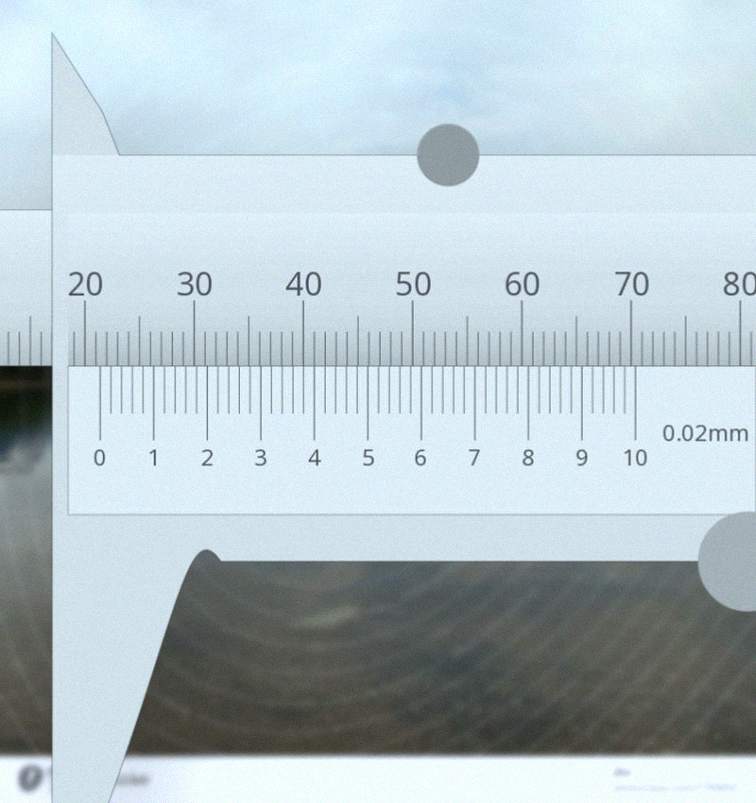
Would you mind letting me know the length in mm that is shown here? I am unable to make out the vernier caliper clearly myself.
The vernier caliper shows 21.4 mm
